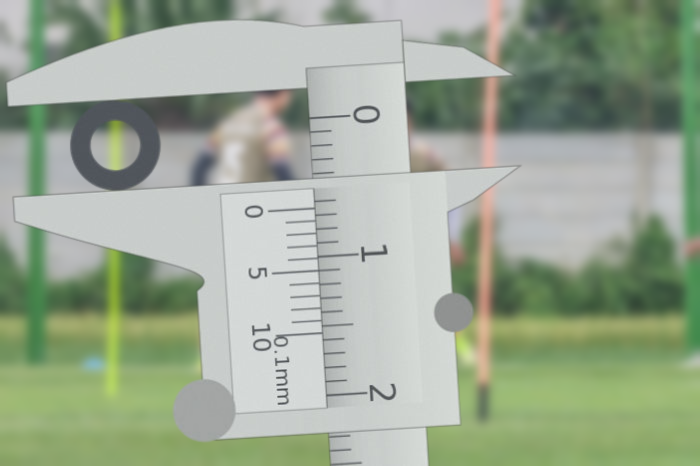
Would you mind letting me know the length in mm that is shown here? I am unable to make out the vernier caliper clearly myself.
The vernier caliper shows 6.5 mm
